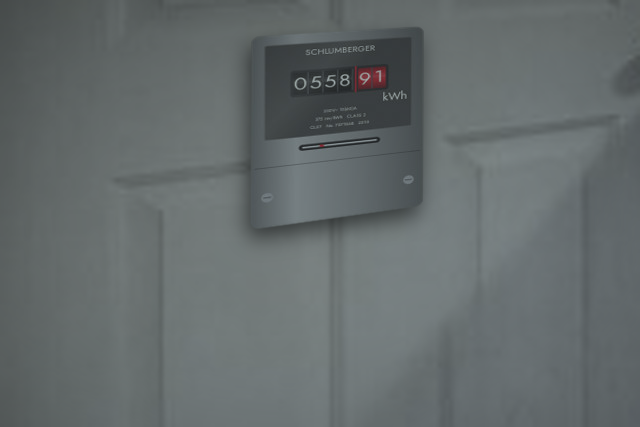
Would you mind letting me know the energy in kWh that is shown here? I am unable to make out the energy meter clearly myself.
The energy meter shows 558.91 kWh
